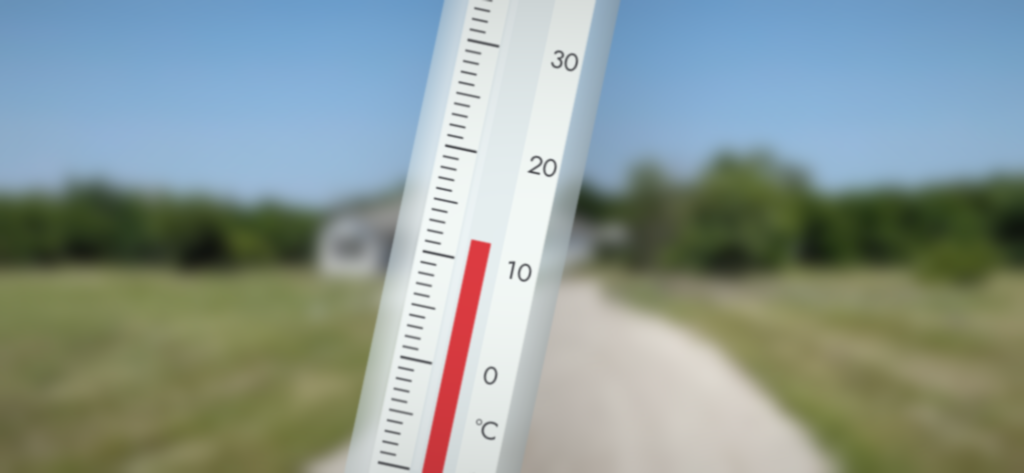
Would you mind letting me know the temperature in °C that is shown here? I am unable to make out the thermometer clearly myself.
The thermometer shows 12 °C
